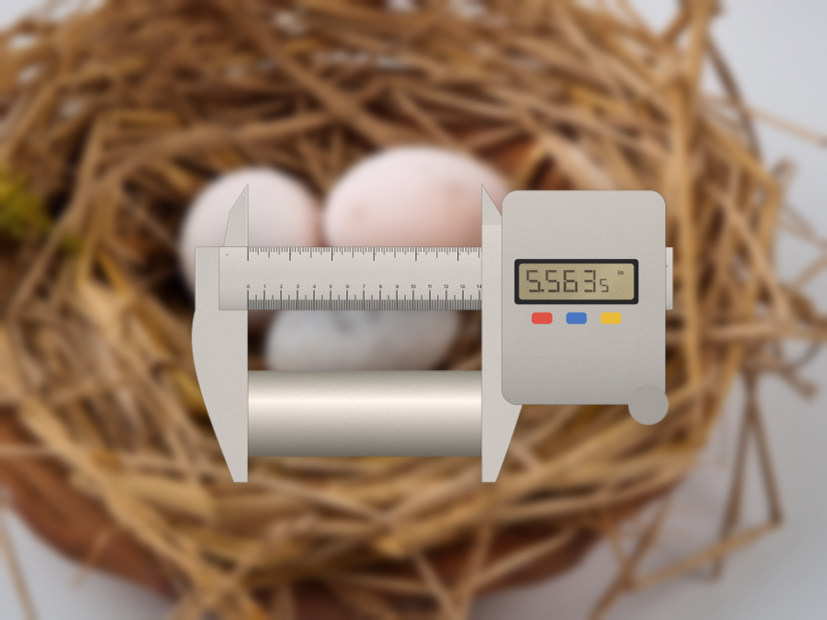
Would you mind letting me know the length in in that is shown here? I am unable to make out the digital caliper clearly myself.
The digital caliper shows 5.5635 in
